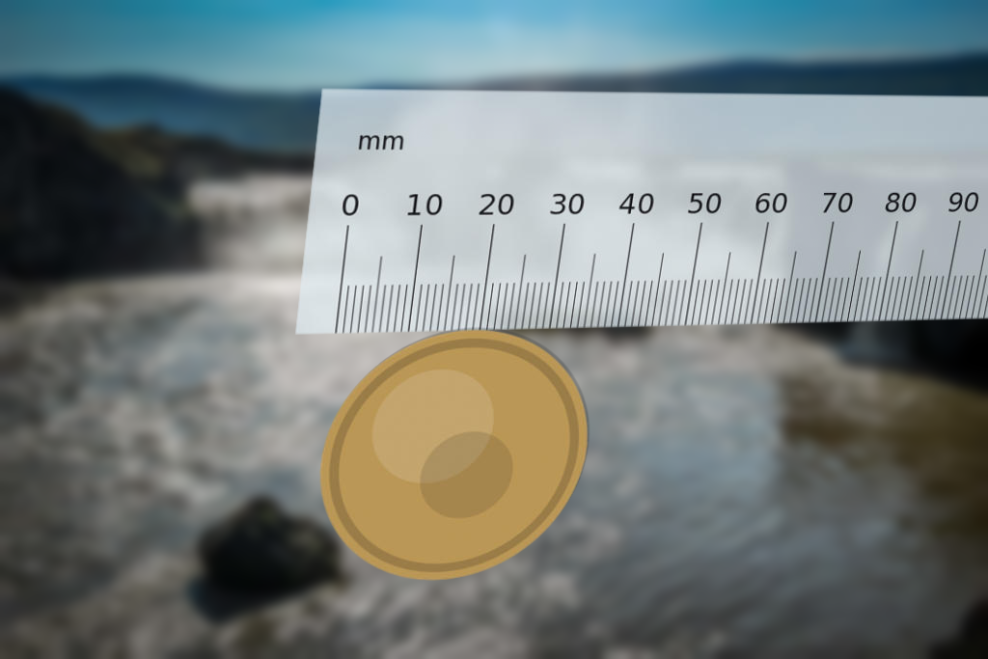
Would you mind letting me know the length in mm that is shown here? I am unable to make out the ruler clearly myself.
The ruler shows 38 mm
